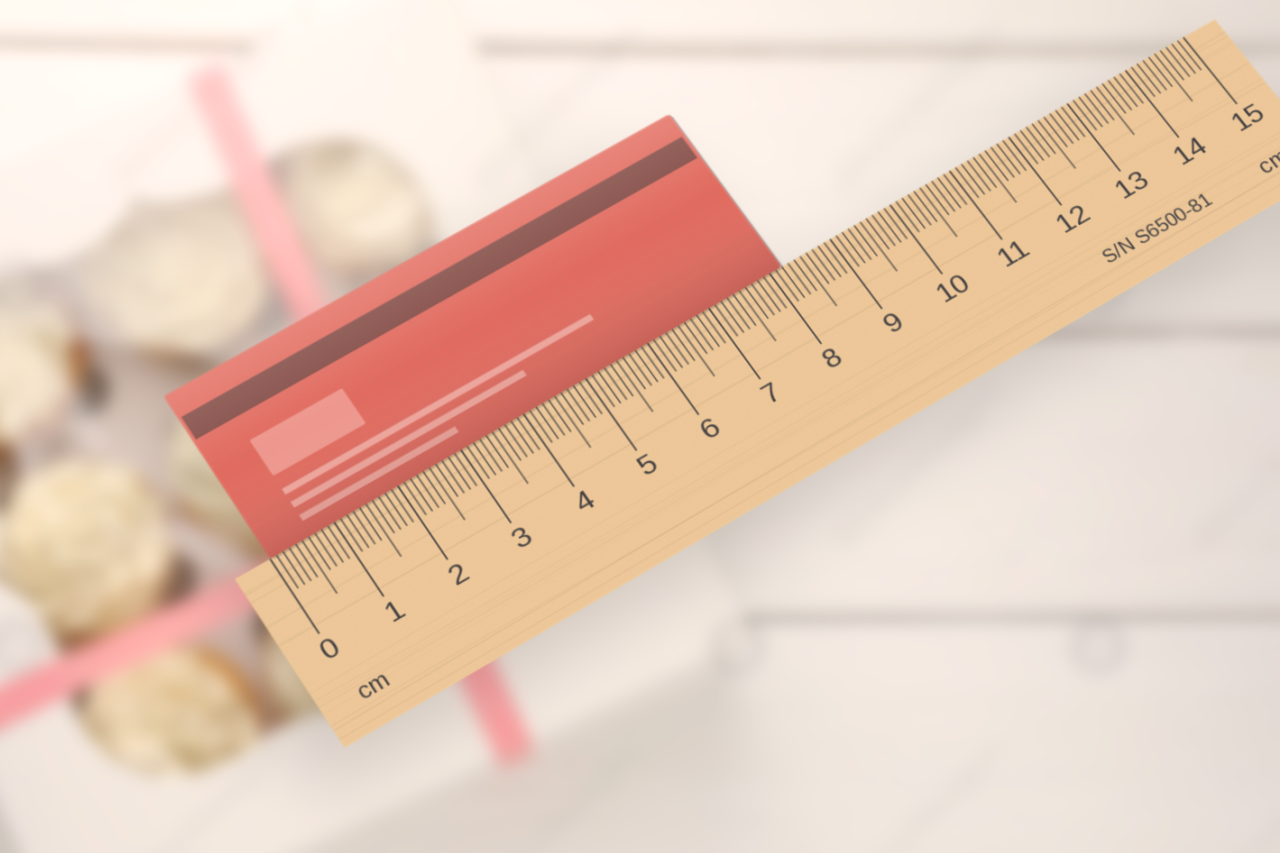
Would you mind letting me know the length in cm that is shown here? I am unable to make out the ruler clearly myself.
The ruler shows 8.2 cm
